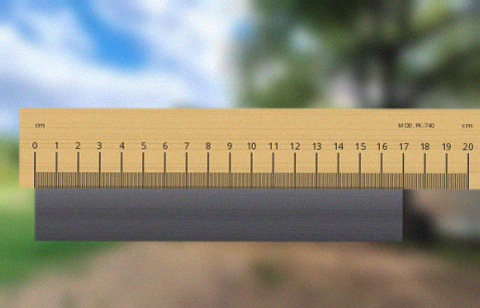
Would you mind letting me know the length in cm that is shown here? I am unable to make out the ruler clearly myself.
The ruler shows 17 cm
